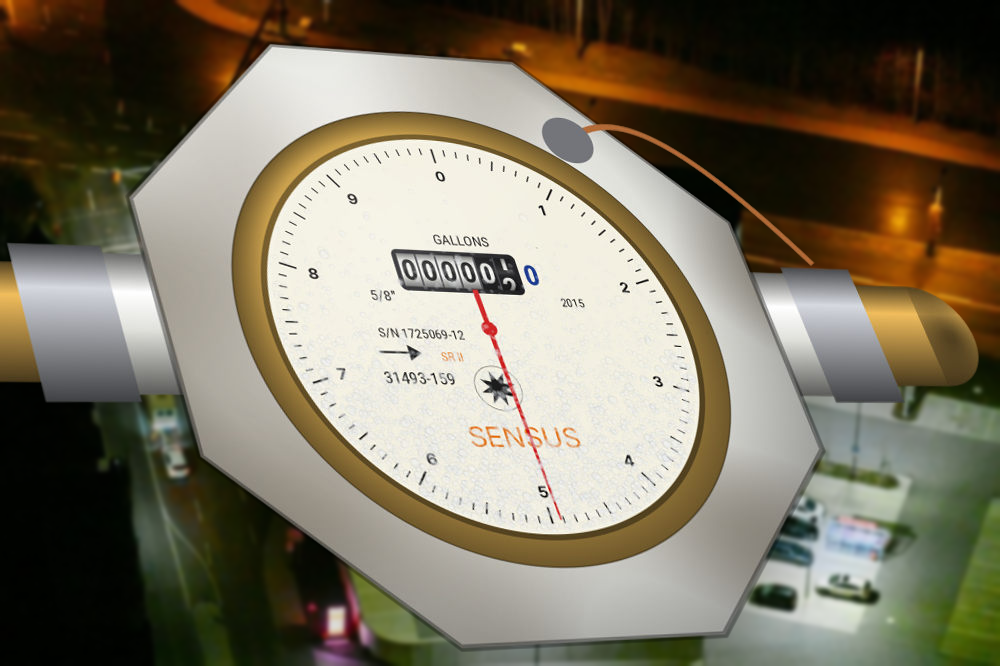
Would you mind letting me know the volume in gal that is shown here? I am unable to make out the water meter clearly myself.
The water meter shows 14.9 gal
